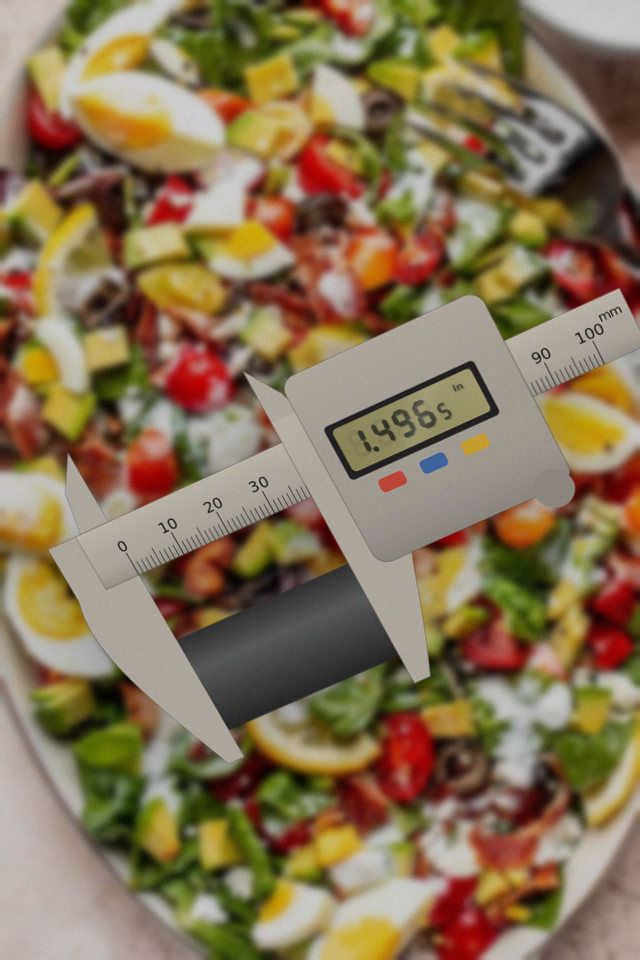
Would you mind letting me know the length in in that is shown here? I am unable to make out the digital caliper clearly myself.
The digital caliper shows 1.4965 in
